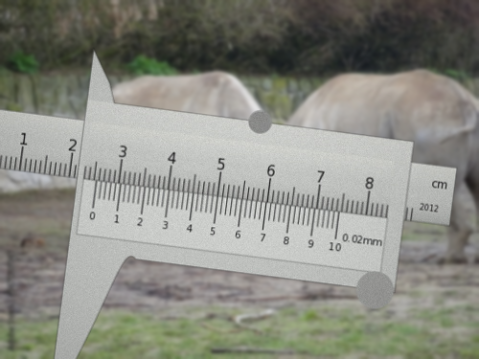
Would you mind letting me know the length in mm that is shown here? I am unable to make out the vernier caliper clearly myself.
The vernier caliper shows 25.5 mm
